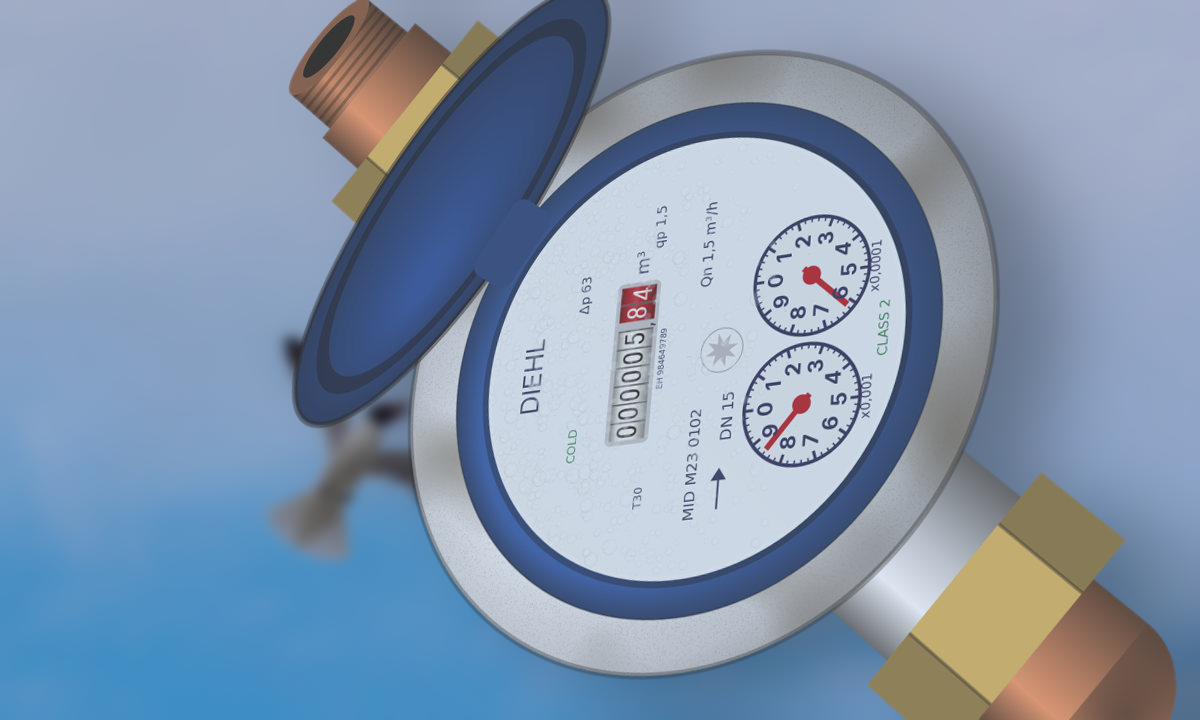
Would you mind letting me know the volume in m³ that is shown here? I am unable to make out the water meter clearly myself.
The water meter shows 5.8386 m³
